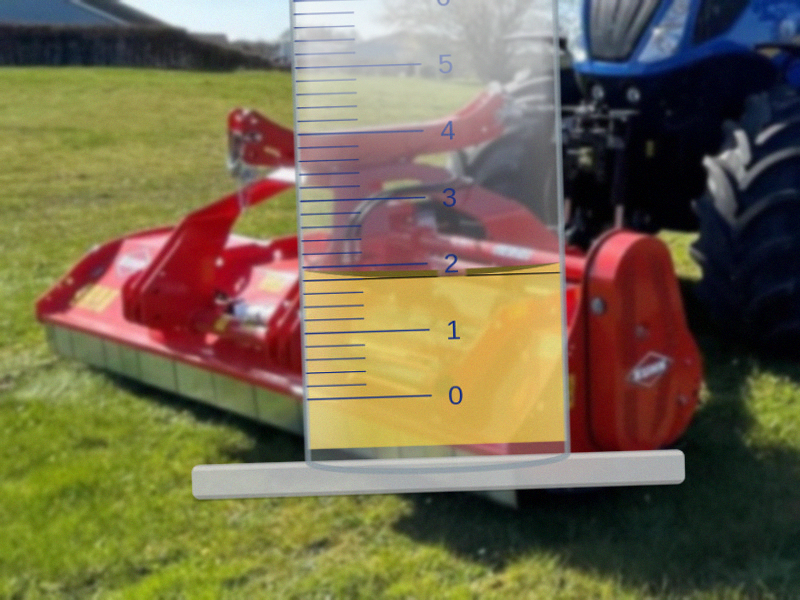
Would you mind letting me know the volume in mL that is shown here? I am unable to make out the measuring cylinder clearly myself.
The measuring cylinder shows 1.8 mL
